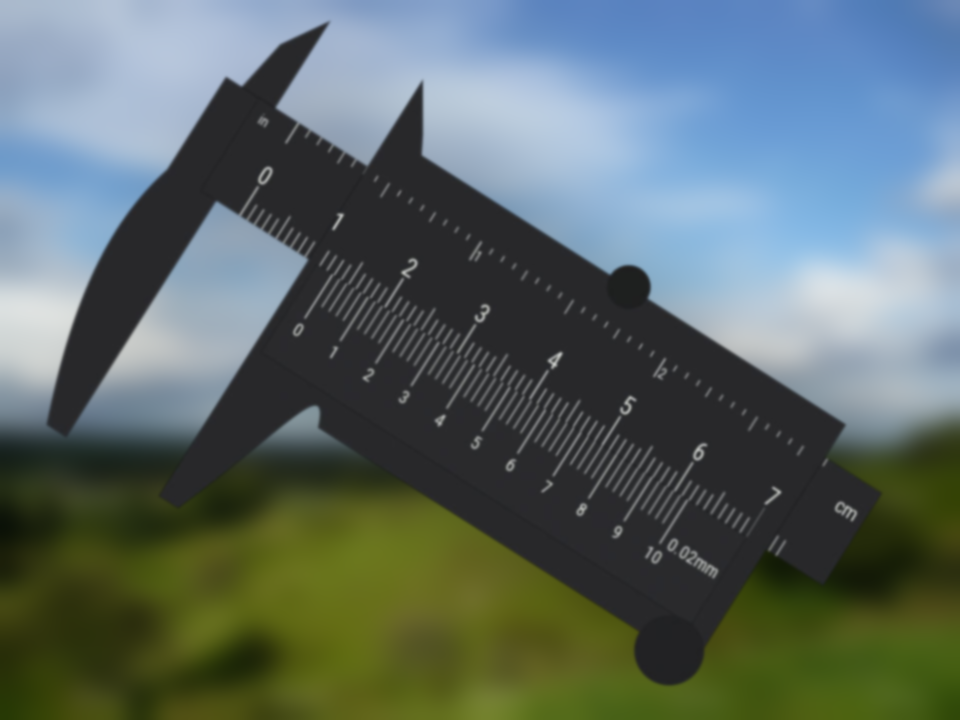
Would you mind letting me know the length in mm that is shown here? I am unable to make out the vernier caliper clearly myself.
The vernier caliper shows 12.8 mm
